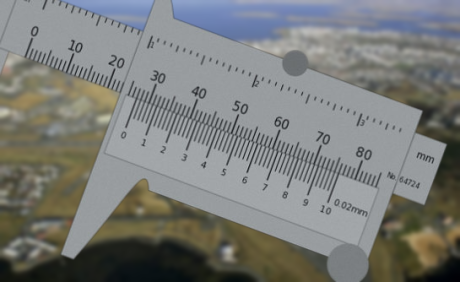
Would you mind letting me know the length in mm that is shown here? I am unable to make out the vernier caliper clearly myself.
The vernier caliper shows 27.0 mm
